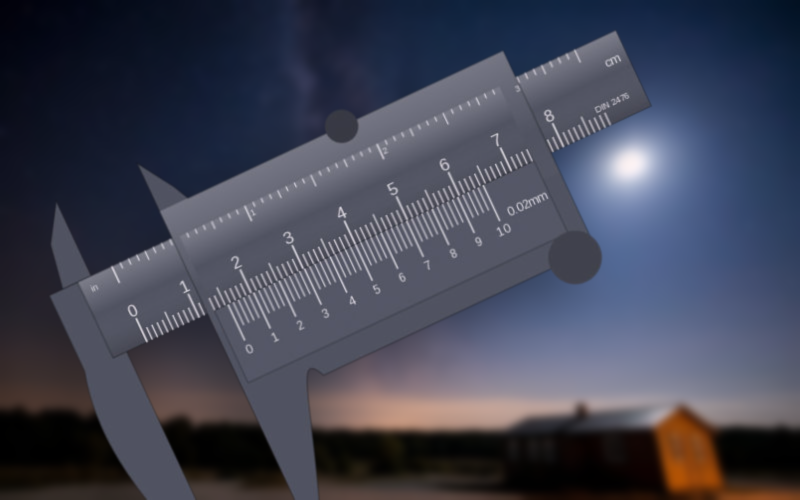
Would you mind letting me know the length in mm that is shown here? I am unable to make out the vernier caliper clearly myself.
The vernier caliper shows 15.5 mm
